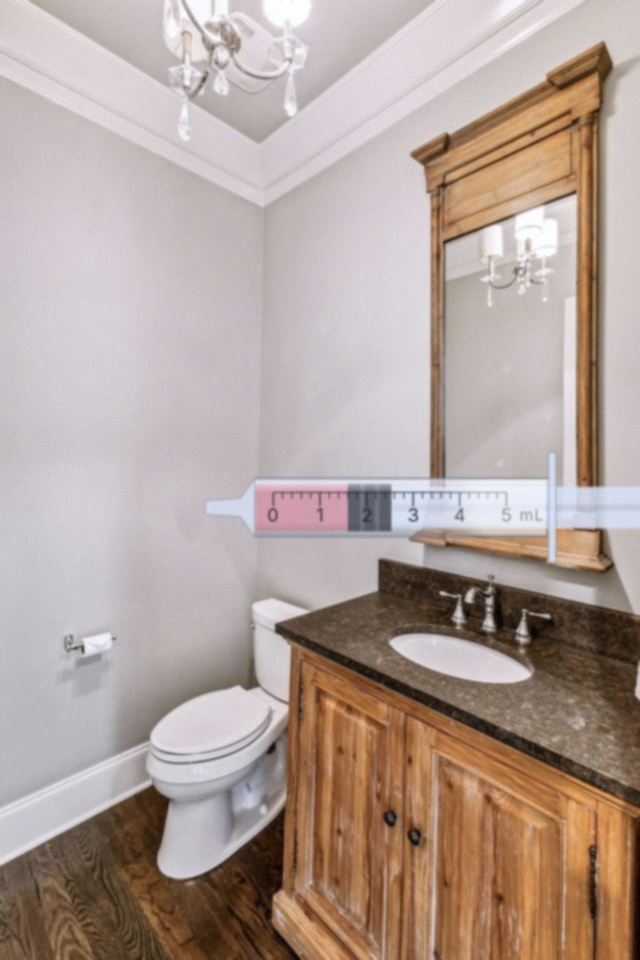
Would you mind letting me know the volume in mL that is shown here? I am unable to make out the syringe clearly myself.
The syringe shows 1.6 mL
